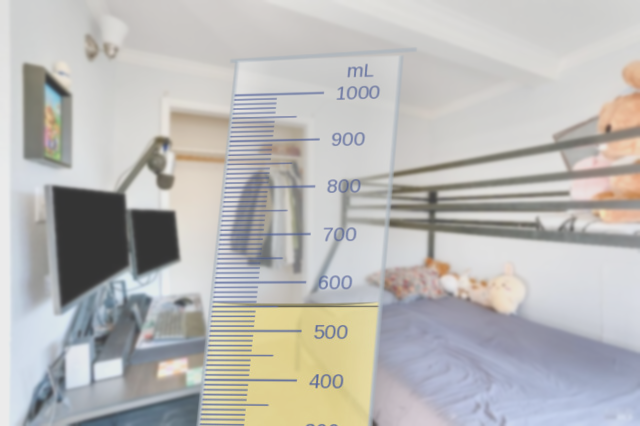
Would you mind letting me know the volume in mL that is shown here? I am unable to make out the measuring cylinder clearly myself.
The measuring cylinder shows 550 mL
